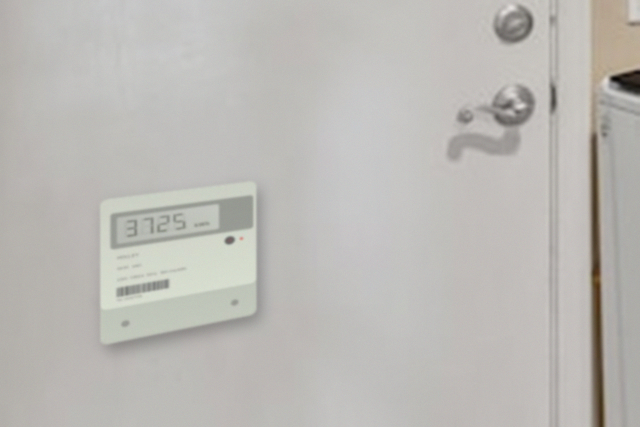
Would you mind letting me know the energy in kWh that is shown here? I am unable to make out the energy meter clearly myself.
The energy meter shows 3725 kWh
